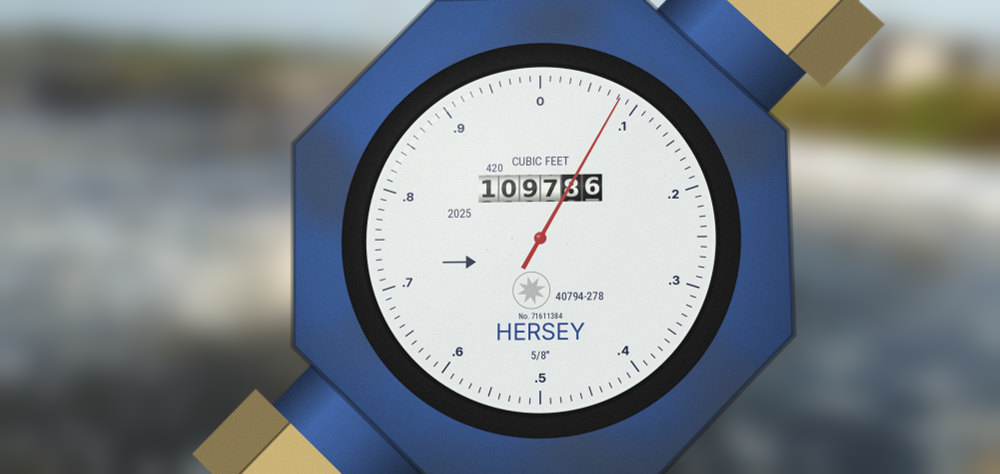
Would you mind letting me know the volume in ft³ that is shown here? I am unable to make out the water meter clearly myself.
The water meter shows 109786.08 ft³
